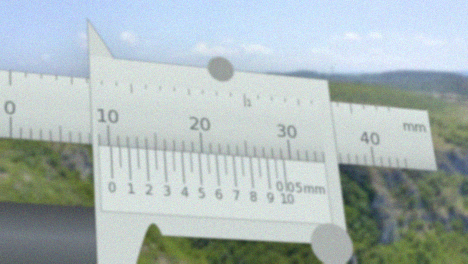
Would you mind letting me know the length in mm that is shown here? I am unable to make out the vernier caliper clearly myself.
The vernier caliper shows 10.2 mm
